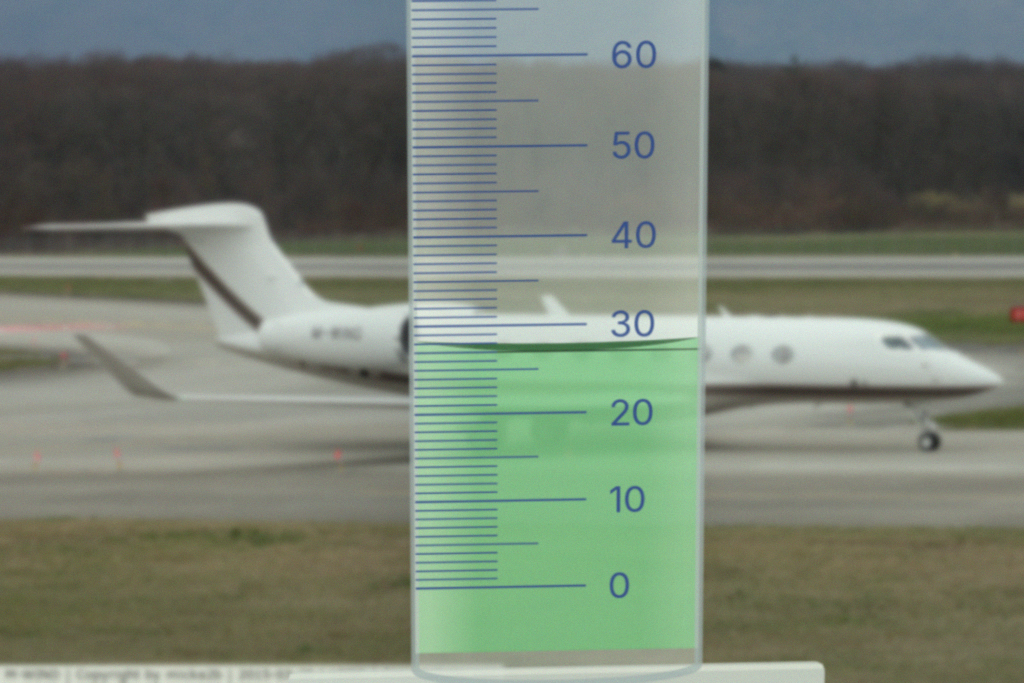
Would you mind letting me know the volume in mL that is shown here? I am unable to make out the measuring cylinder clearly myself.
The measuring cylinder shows 27 mL
